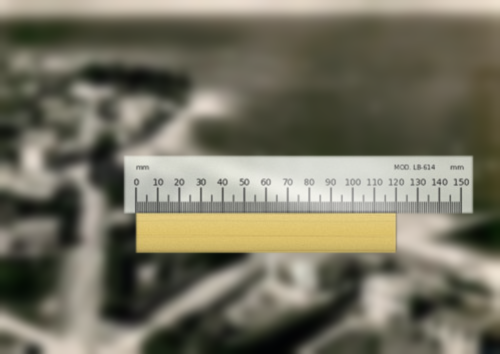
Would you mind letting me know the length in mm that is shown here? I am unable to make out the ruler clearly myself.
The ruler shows 120 mm
